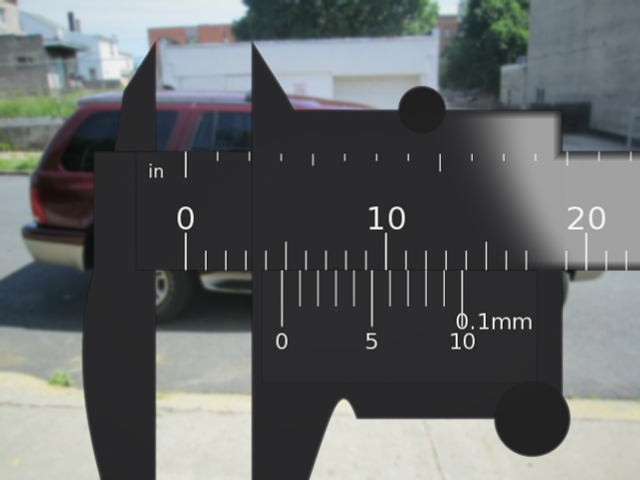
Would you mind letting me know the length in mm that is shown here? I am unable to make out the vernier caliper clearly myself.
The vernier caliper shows 4.8 mm
